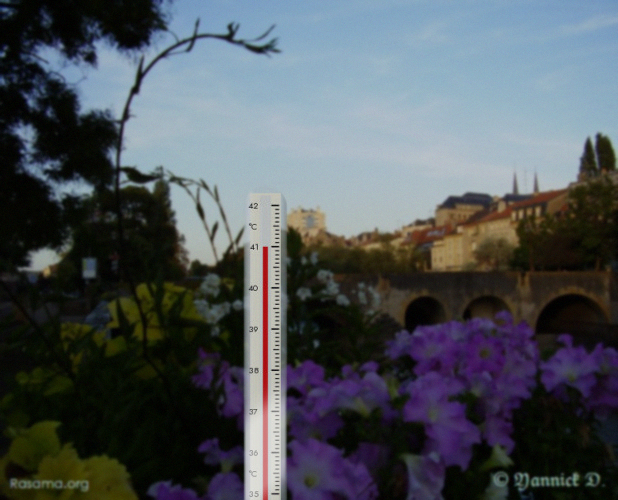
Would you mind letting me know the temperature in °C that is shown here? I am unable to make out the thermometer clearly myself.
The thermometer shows 41 °C
